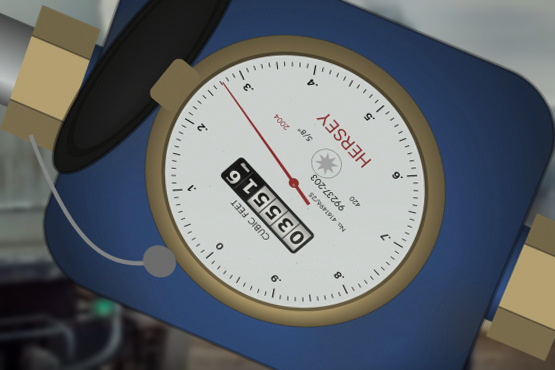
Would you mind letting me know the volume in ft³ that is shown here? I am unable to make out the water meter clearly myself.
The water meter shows 35516.27 ft³
